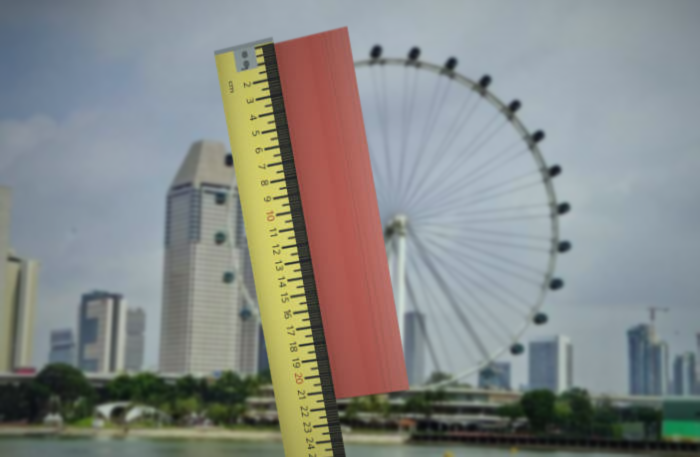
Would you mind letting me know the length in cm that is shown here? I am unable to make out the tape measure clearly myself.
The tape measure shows 21.5 cm
